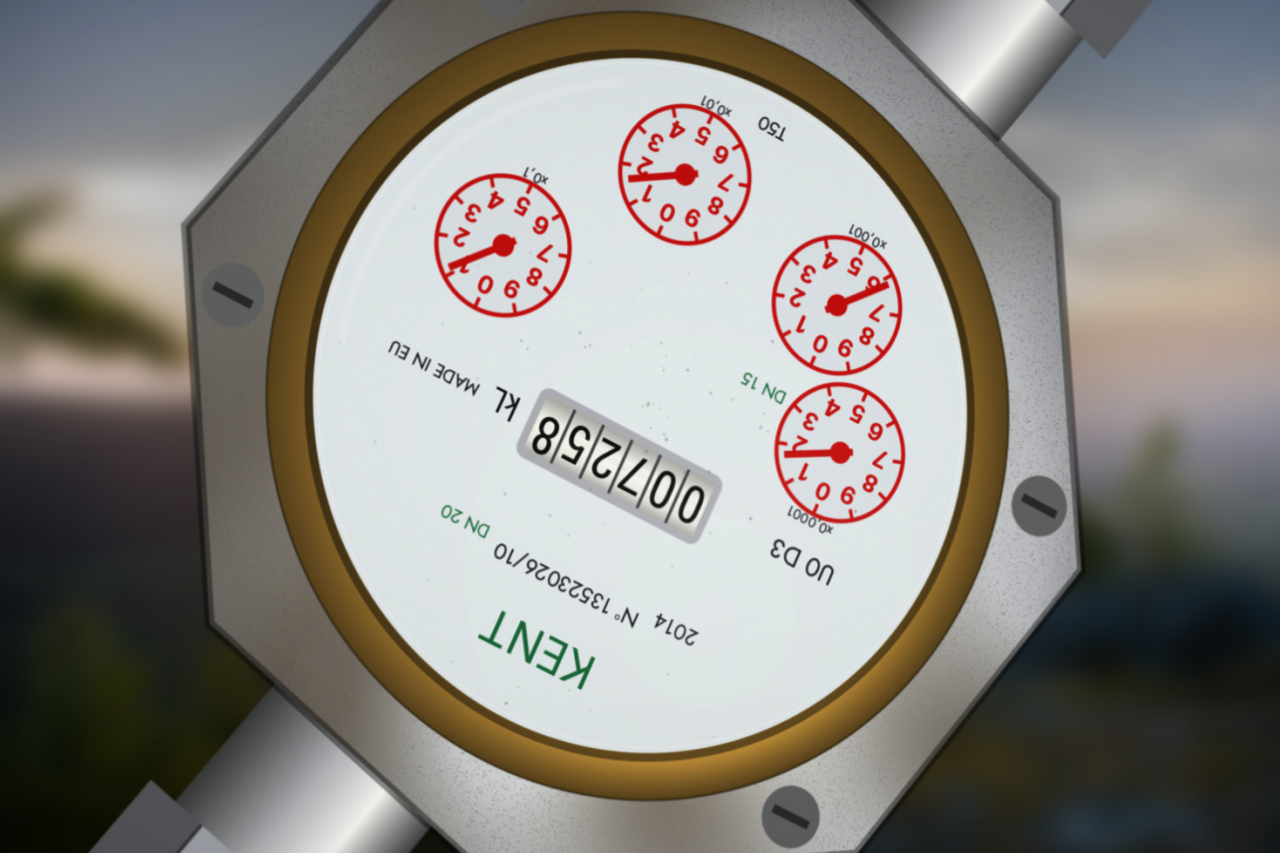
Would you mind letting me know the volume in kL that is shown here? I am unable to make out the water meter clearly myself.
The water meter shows 7258.1161 kL
